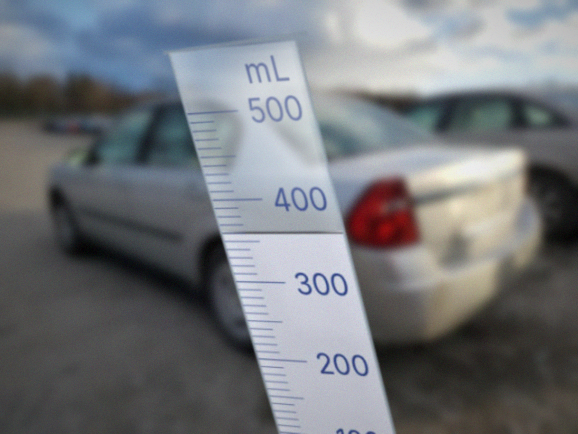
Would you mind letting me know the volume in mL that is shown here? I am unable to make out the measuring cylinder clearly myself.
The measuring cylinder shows 360 mL
